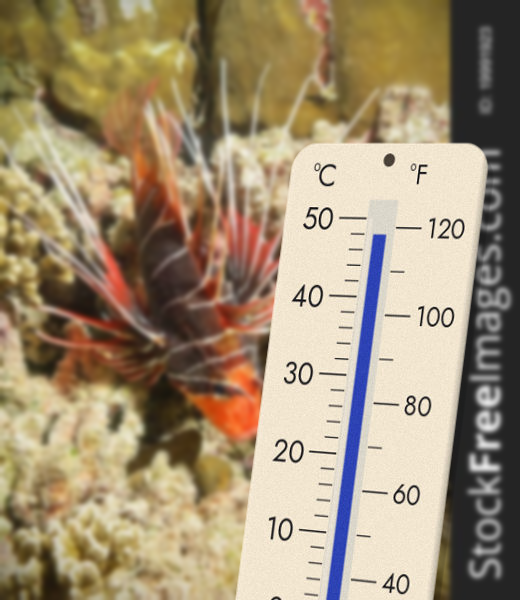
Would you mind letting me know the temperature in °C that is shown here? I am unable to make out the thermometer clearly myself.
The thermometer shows 48 °C
